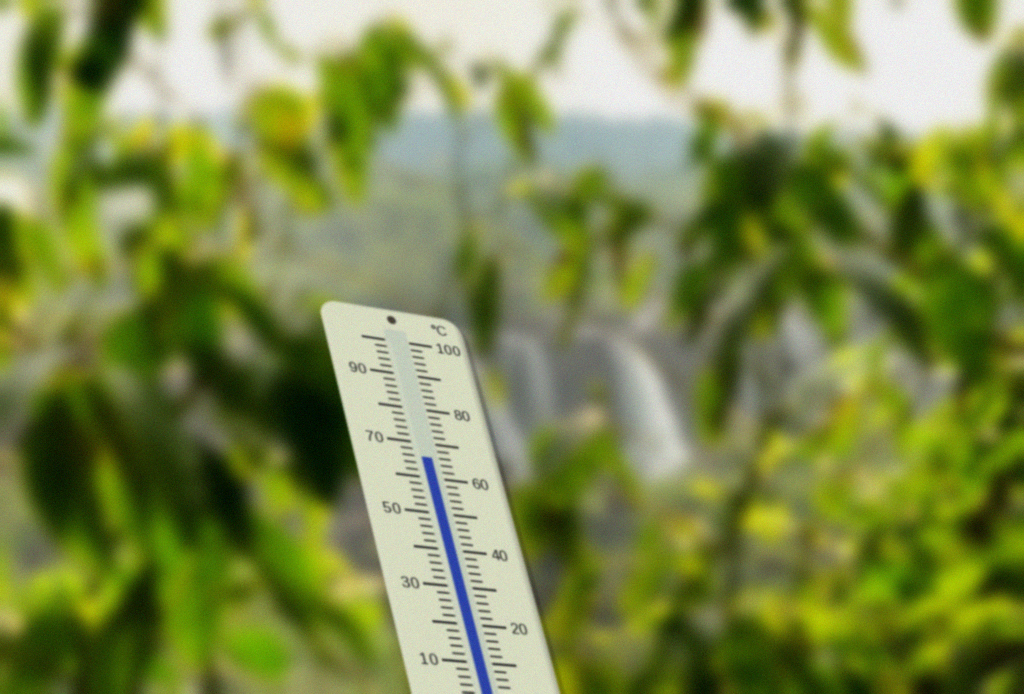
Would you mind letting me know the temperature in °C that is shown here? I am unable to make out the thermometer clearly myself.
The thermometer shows 66 °C
